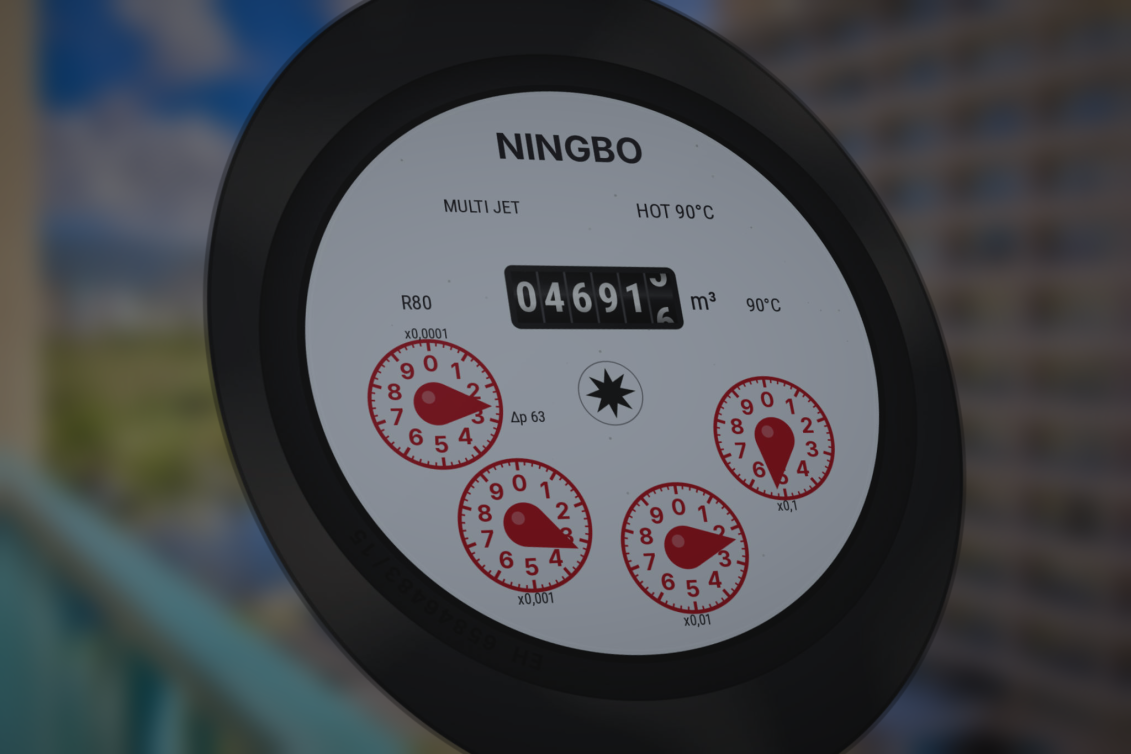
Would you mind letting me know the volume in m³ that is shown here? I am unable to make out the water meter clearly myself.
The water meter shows 46915.5232 m³
